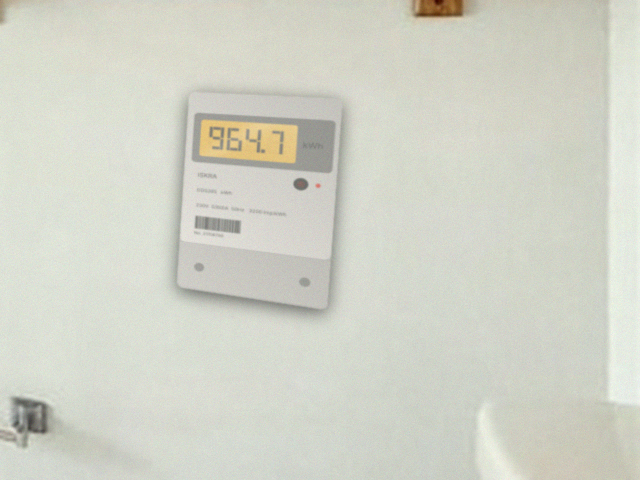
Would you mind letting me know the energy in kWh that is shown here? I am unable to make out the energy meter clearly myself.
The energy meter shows 964.7 kWh
